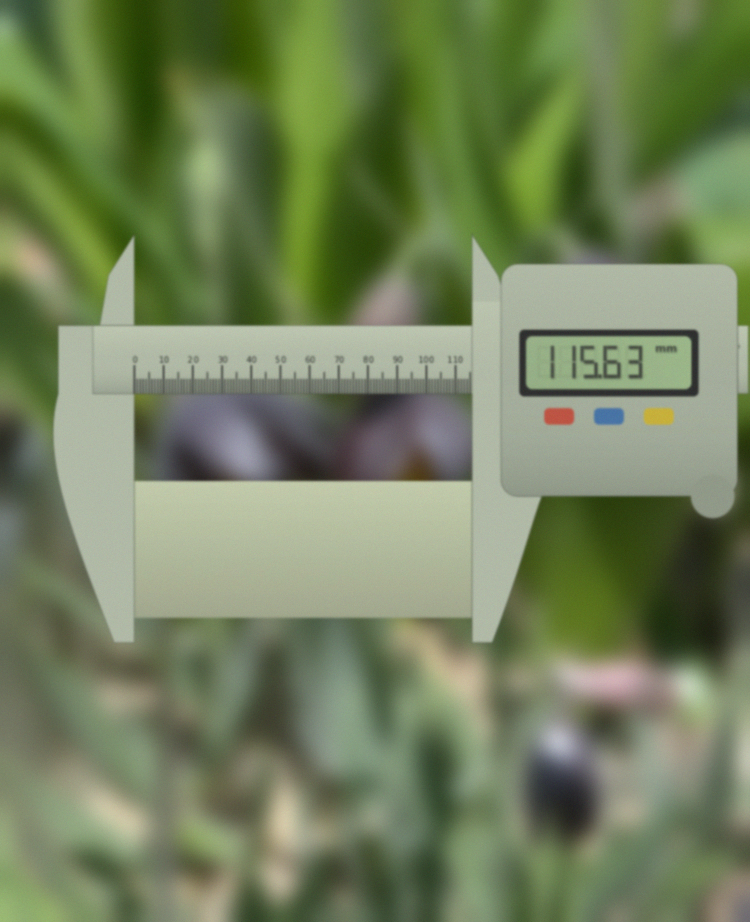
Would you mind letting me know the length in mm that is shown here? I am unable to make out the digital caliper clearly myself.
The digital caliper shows 115.63 mm
